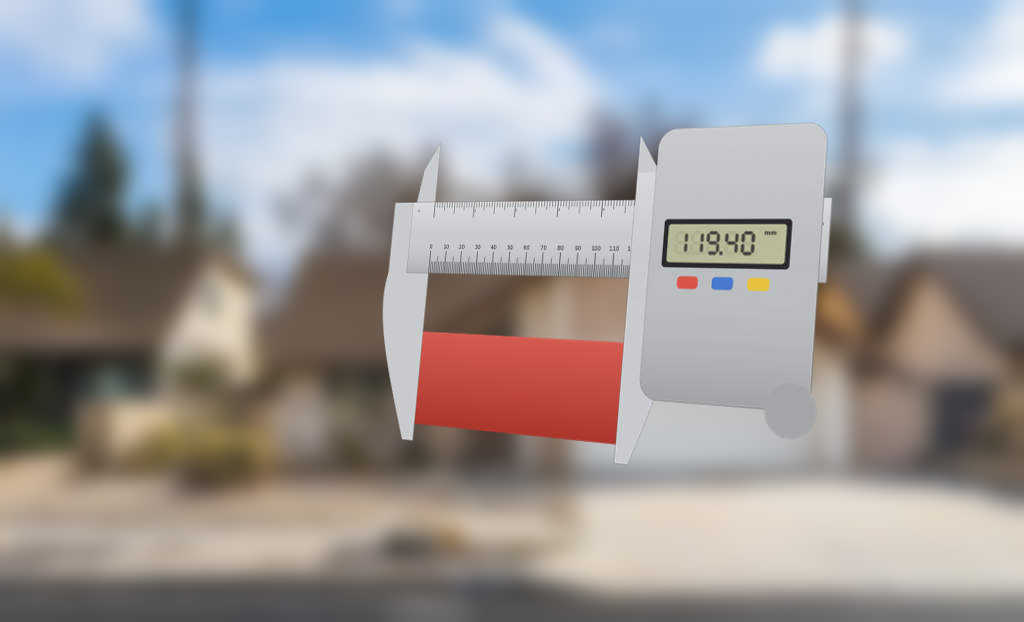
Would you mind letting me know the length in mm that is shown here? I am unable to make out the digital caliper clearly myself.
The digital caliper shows 119.40 mm
